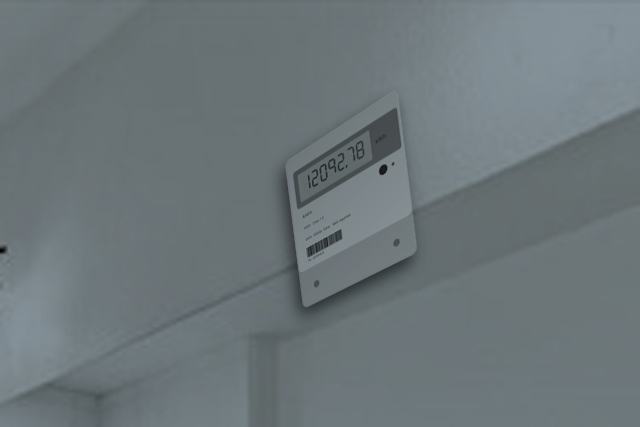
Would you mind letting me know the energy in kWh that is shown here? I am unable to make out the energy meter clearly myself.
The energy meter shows 12092.78 kWh
